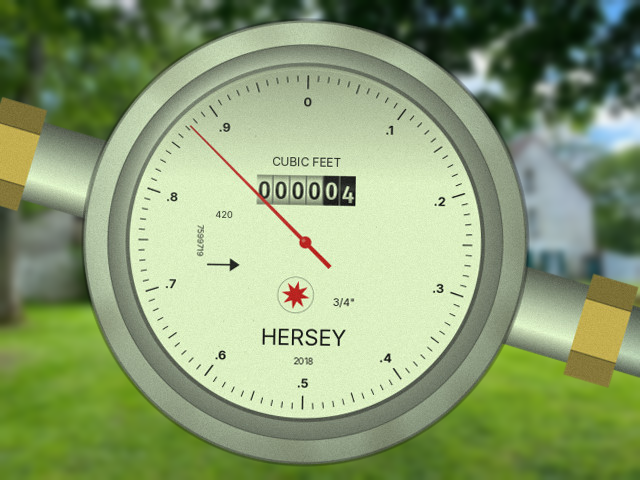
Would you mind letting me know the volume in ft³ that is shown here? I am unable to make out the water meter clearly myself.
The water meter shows 3.87 ft³
